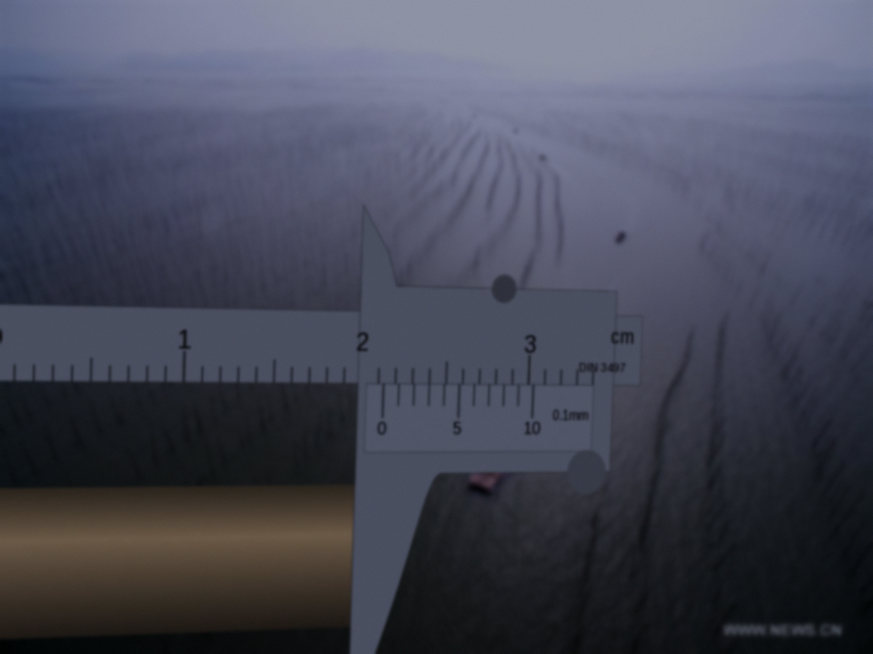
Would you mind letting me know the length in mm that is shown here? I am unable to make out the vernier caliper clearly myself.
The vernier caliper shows 21.3 mm
